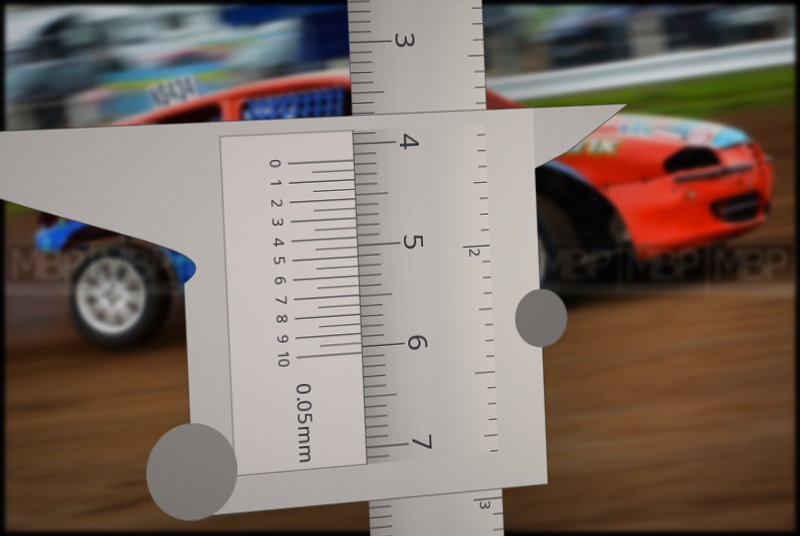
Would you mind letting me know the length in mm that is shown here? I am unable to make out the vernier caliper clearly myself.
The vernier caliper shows 41.6 mm
